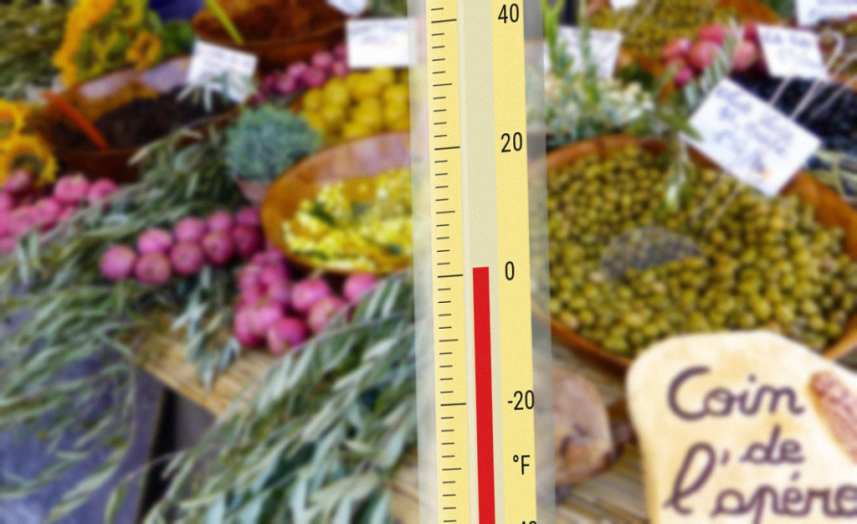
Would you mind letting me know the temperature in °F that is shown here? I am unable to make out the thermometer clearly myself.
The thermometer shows 1 °F
